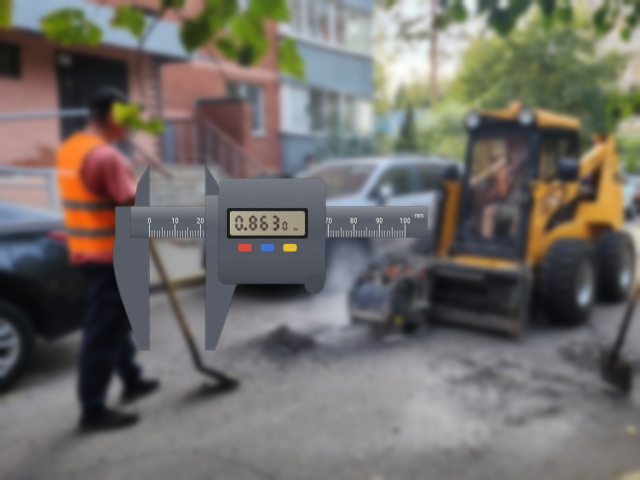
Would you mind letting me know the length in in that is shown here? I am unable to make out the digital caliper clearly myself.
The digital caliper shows 0.8630 in
